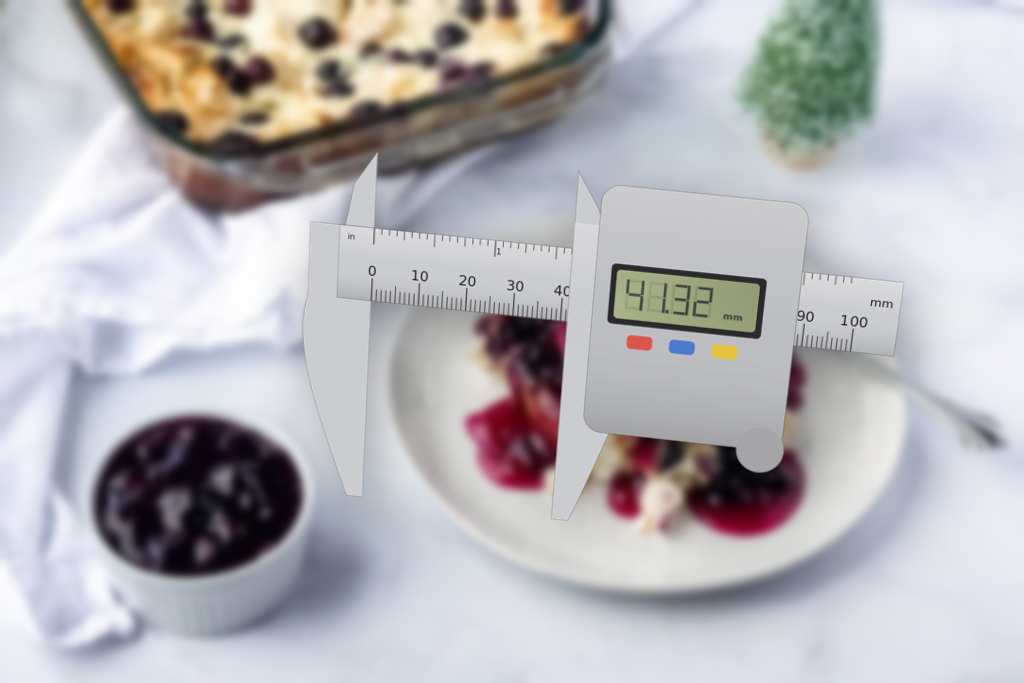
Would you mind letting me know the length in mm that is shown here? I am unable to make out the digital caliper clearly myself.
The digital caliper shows 41.32 mm
